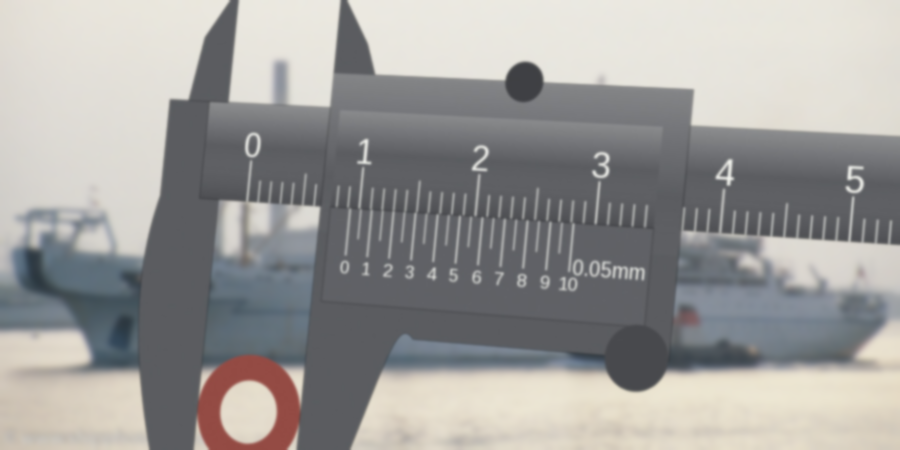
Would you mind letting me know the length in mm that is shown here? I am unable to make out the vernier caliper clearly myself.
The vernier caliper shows 9.2 mm
